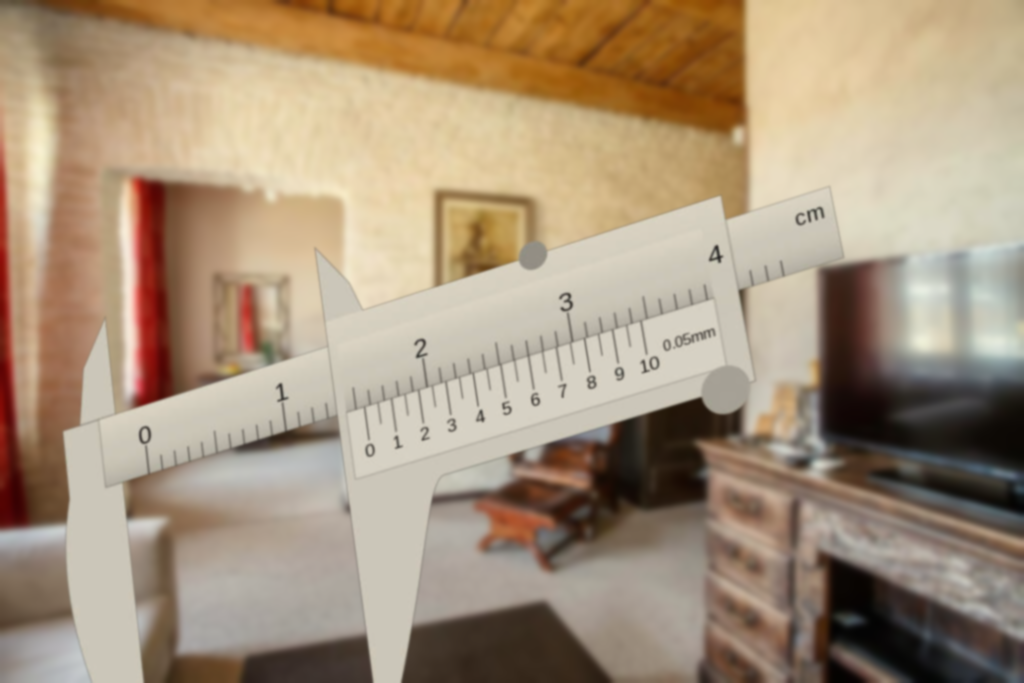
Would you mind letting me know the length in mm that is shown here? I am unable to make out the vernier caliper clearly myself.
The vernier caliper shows 15.6 mm
